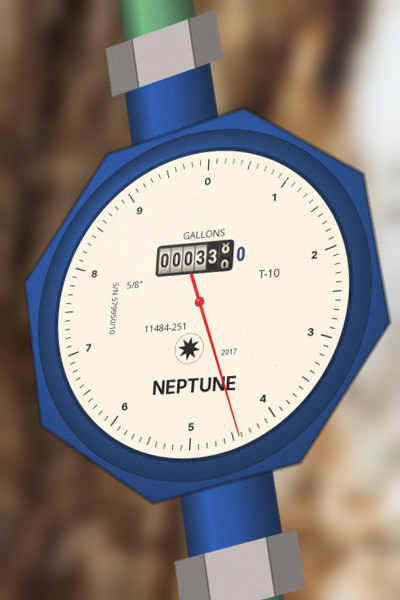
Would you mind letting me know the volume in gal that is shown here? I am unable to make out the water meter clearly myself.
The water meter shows 3384.4 gal
